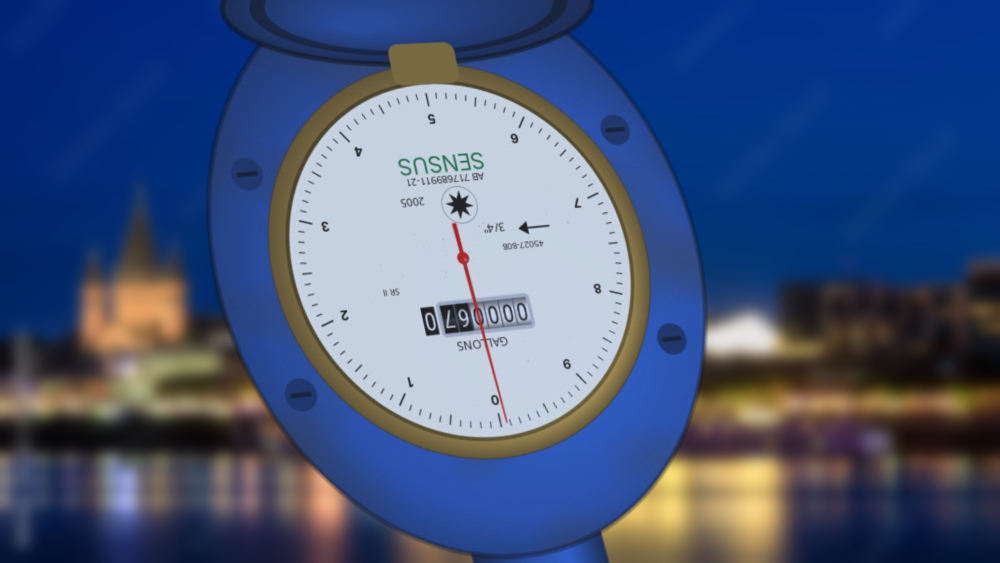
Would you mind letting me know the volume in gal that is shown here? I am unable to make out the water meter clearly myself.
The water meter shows 669.9 gal
